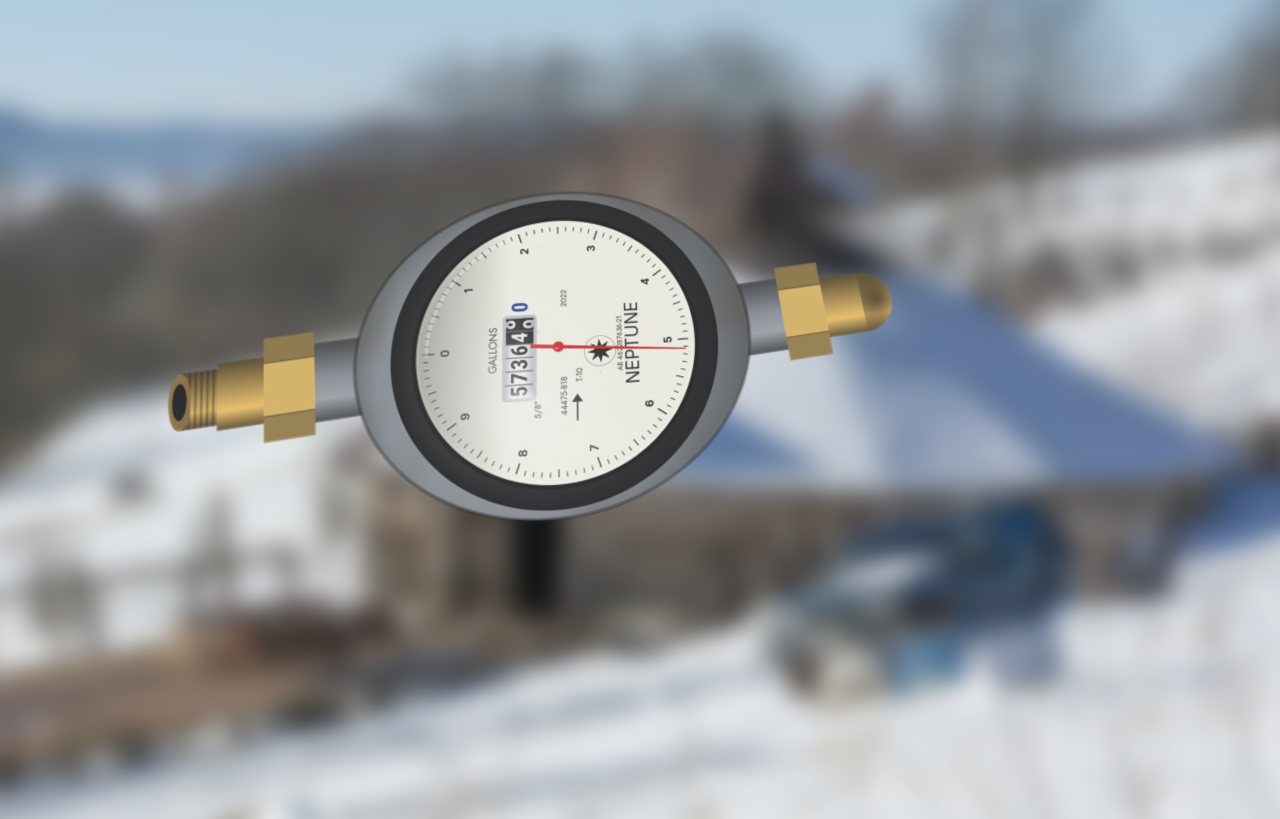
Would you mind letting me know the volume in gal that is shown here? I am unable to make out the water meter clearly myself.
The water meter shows 5736485.1 gal
